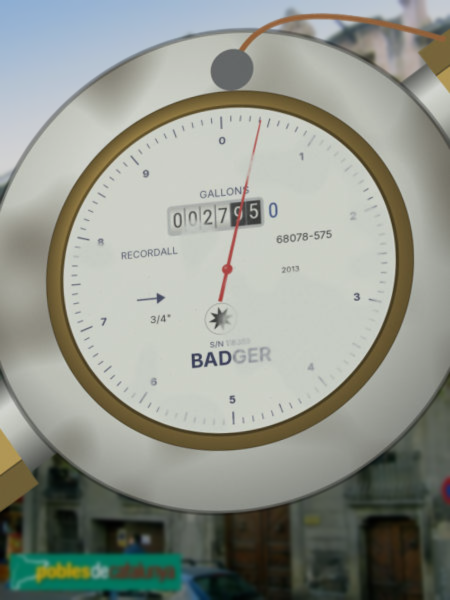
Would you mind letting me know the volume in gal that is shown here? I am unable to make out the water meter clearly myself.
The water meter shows 27950.4 gal
